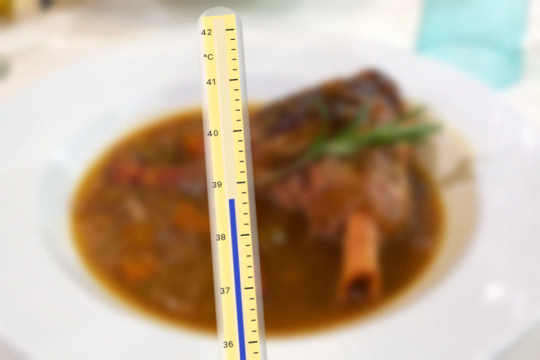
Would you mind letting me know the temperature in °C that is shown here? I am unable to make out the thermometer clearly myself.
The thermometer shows 38.7 °C
